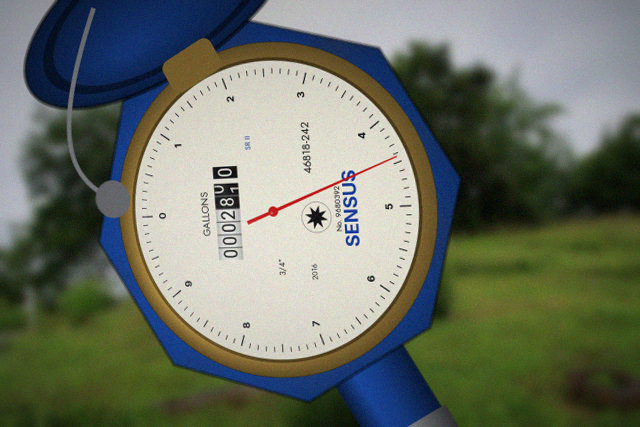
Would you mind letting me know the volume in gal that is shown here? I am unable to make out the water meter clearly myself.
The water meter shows 2804.4 gal
